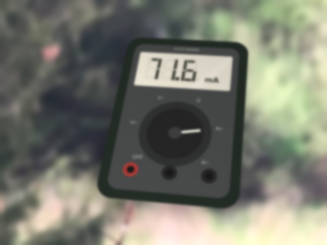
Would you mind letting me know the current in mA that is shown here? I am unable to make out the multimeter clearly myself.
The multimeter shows 71.6 mA
